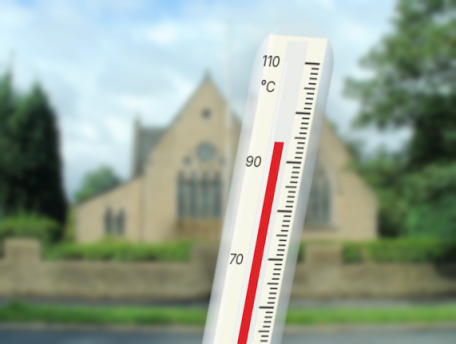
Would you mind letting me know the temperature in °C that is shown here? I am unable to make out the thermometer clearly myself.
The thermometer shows 94 °C
